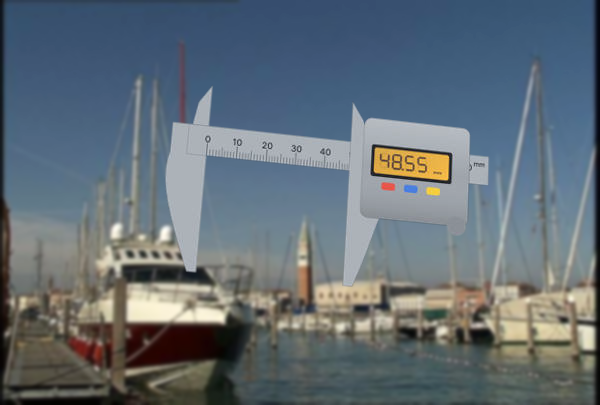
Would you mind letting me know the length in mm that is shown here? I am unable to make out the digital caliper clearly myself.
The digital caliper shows 48.55 mm
